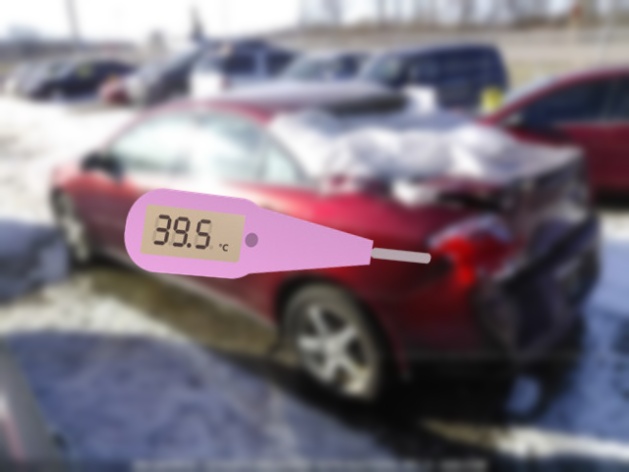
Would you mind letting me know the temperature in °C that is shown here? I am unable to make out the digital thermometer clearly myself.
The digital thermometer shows 39.5 °C
